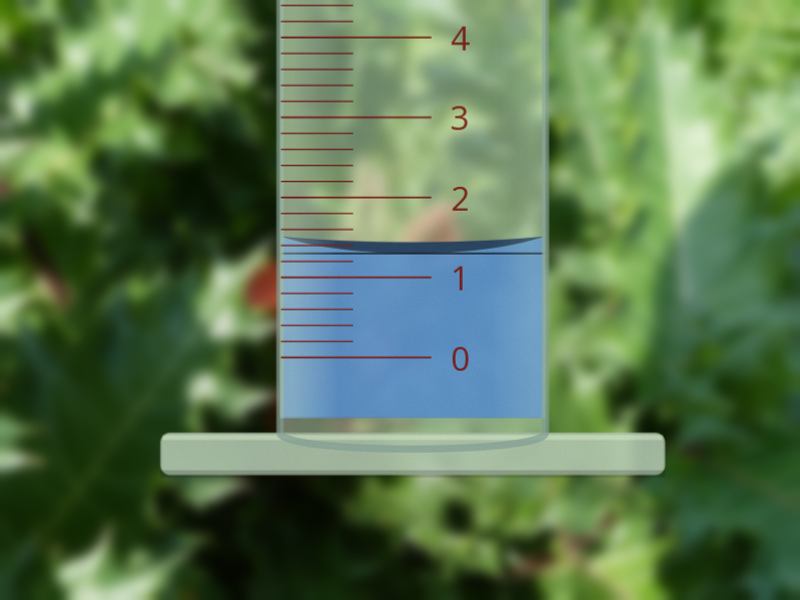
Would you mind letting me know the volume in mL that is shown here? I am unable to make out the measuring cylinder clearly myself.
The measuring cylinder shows 1.3 mL
